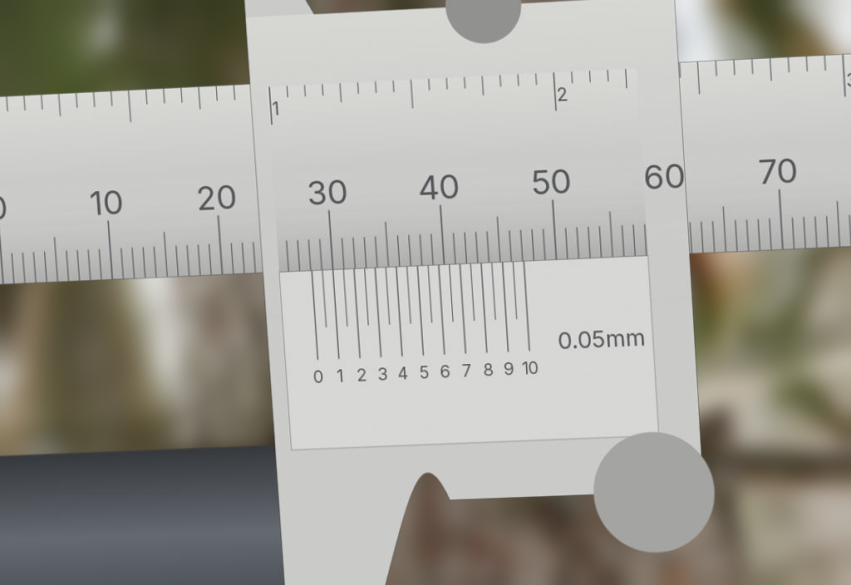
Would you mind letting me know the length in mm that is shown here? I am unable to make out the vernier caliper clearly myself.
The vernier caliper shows 28.1 mm
